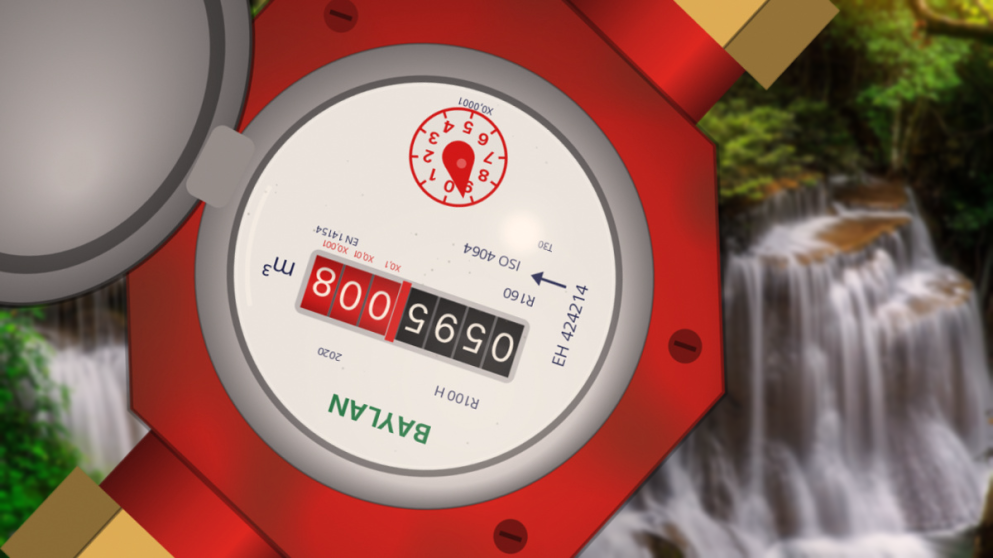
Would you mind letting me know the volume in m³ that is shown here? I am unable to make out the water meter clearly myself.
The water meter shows 595.0079 m³
